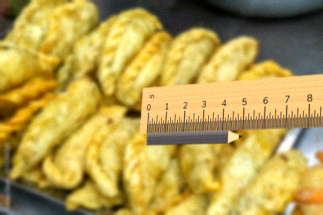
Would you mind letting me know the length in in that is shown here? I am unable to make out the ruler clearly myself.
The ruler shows 5 in
